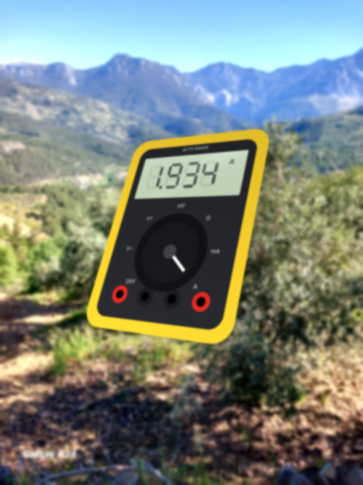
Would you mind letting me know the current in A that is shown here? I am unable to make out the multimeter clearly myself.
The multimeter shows 1.934 A
